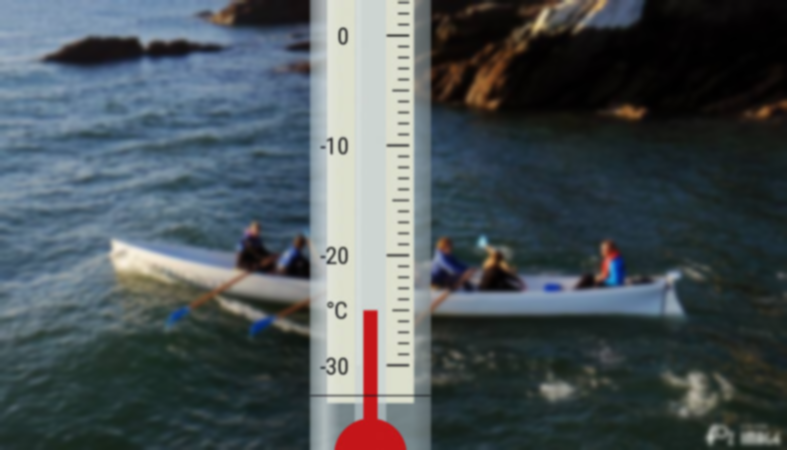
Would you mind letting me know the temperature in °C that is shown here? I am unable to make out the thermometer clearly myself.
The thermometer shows -25 °C
